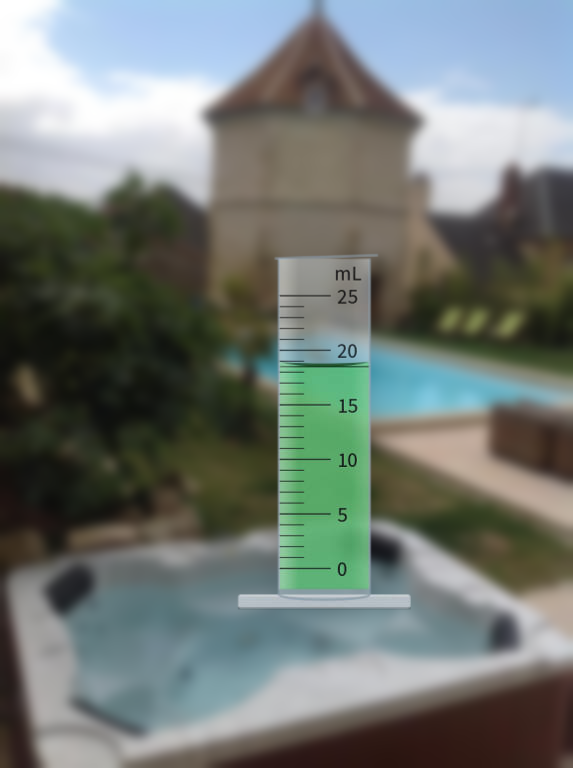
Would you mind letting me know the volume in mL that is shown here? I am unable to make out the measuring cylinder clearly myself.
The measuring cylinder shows 18.5 mL
